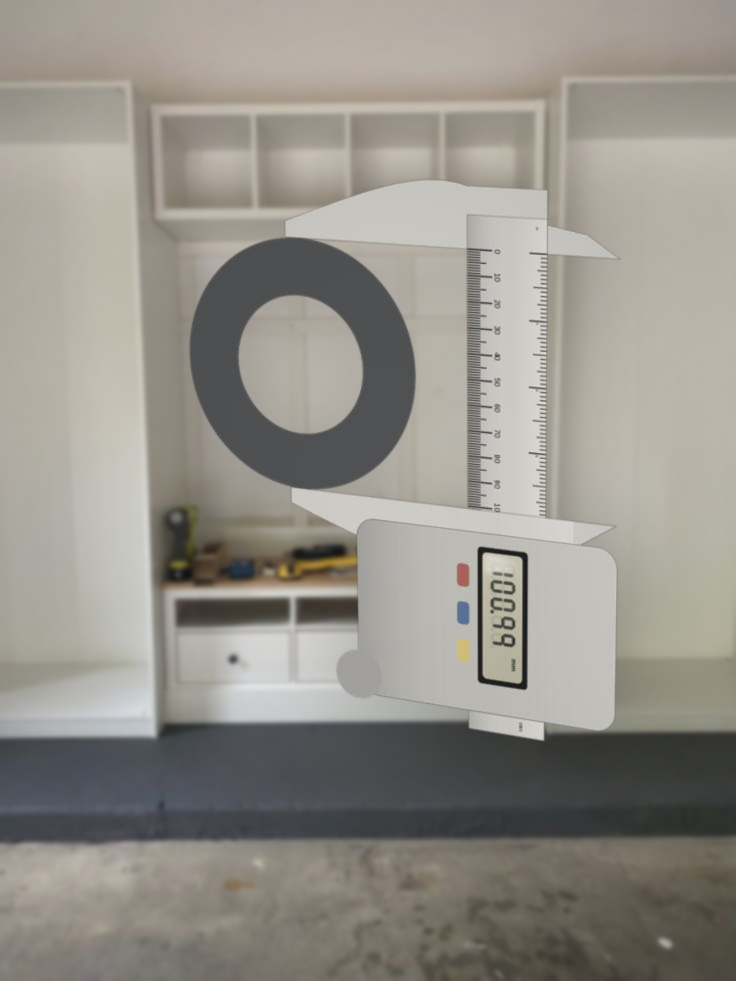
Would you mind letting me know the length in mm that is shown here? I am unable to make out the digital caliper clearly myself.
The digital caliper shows 100.99 mm
